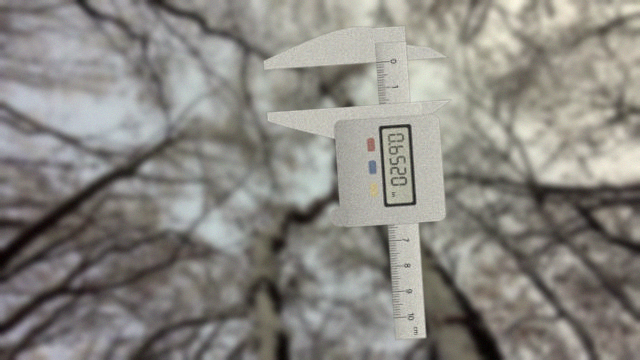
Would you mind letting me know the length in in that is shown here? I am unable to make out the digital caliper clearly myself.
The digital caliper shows 0.6520 in
